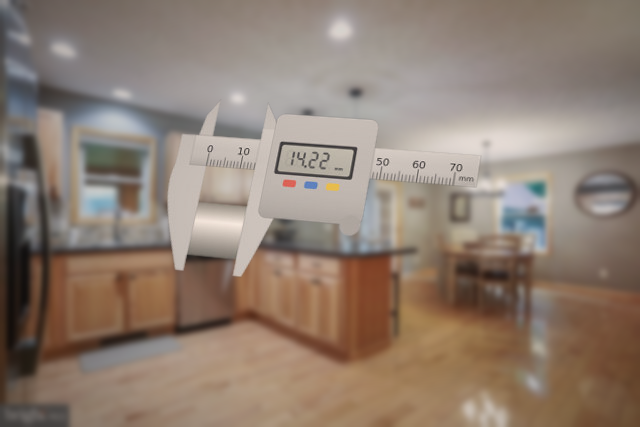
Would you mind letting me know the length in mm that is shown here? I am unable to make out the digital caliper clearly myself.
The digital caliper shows 14.22 mm
